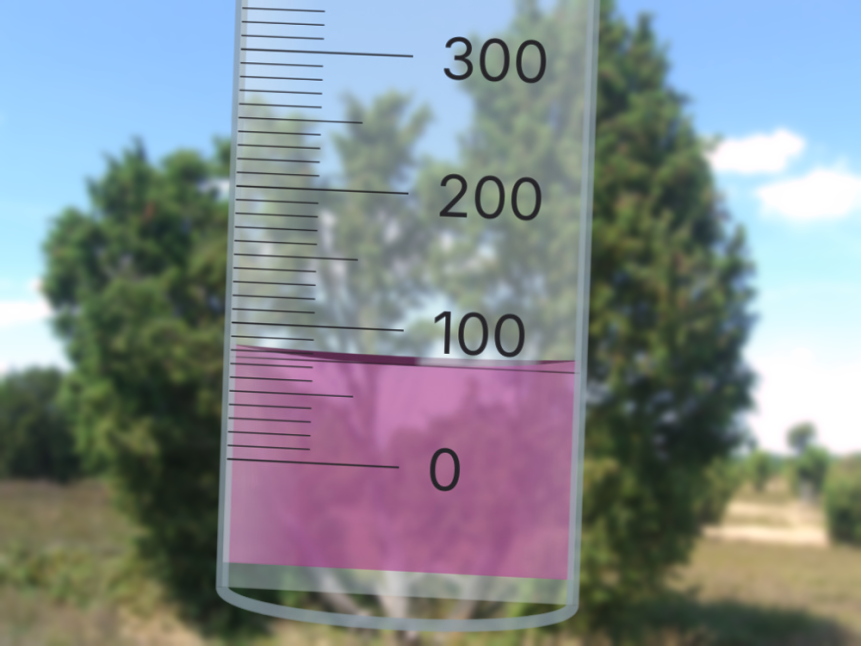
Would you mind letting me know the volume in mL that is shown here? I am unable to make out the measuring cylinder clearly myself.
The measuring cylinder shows 75 mL
